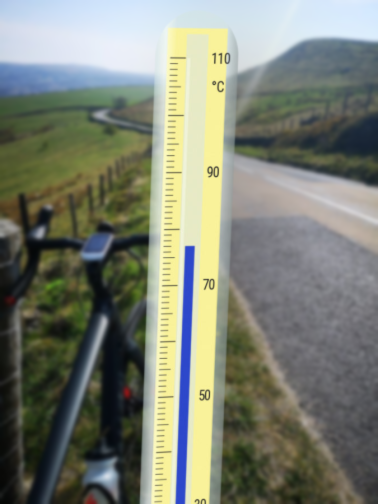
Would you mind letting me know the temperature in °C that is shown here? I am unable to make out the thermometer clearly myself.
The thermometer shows 77 °C
